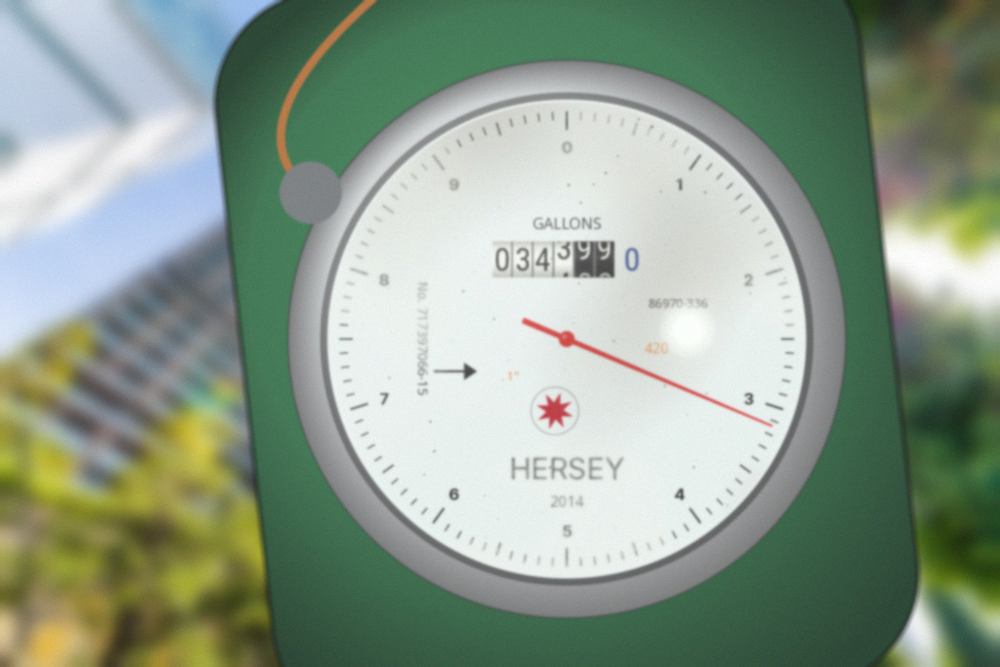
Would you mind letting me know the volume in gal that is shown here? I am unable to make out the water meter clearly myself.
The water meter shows 343993.1 gal
